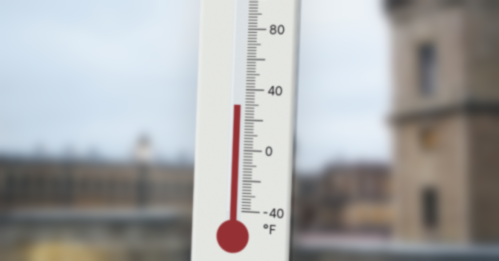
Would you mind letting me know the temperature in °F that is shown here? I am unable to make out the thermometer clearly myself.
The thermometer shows 30 °F
